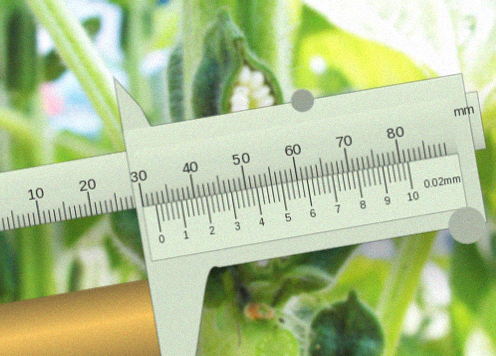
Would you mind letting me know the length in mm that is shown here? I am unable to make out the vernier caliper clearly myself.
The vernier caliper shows 32.5 mm
